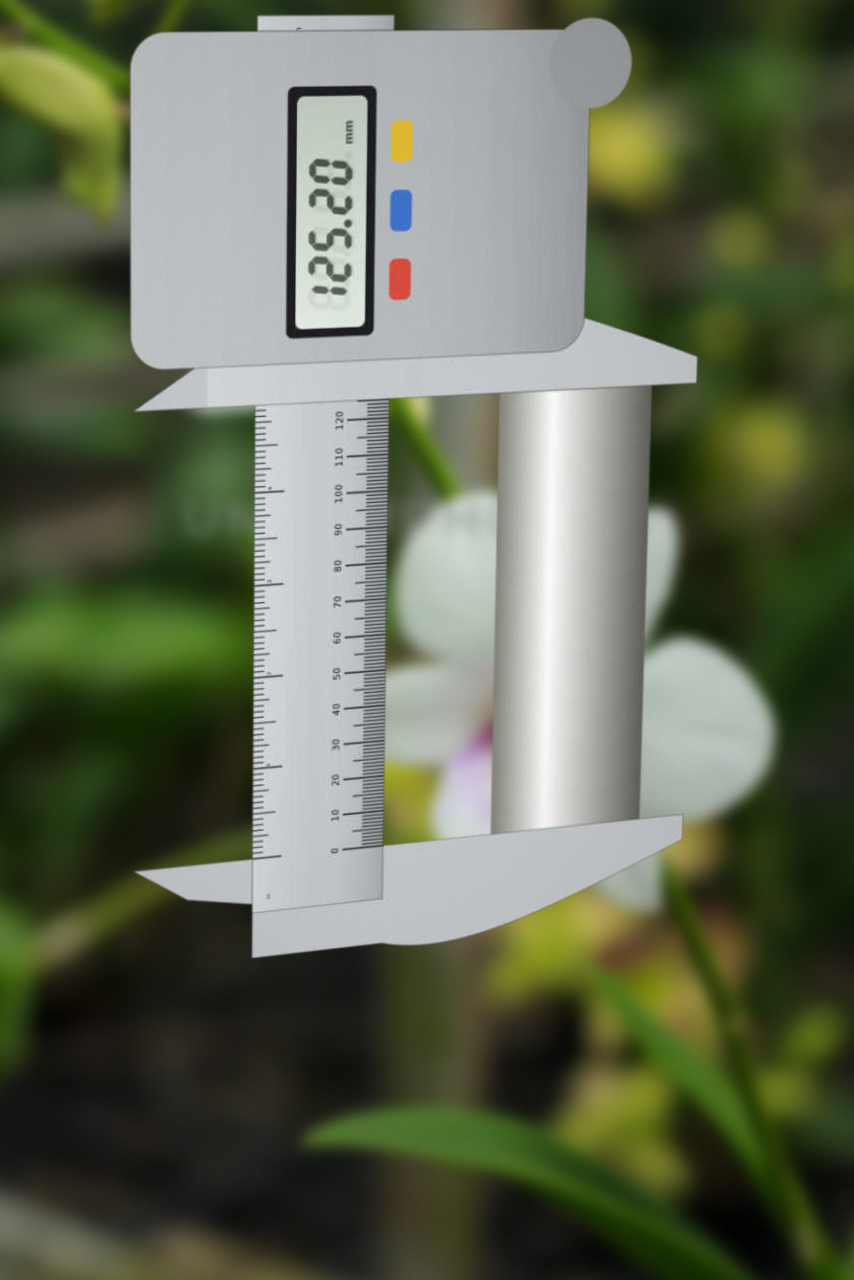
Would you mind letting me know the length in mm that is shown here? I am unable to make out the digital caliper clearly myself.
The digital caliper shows 125.20 mm
